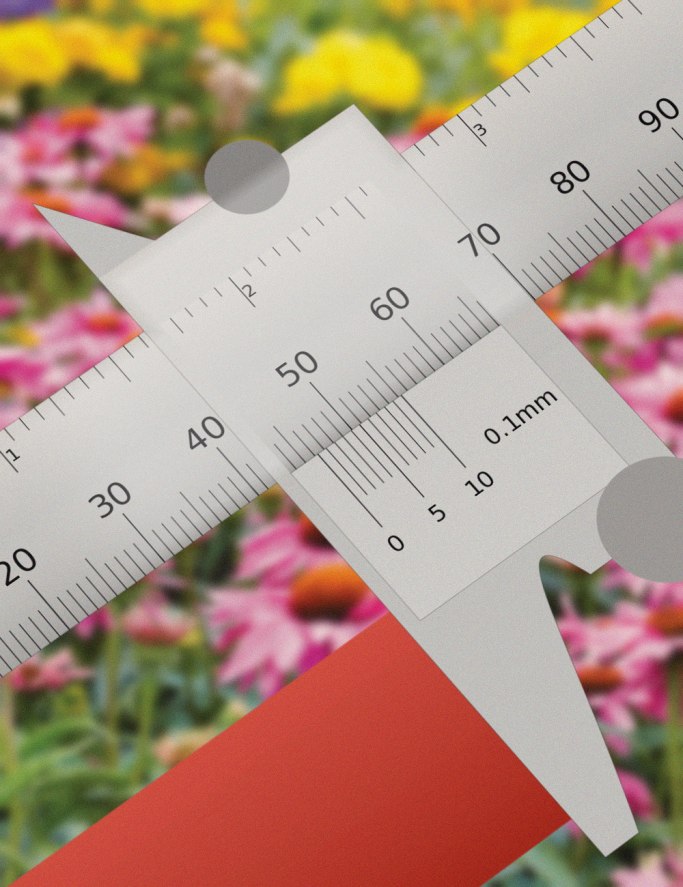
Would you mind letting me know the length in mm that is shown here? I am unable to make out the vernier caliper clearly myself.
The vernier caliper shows 46.3 mm
